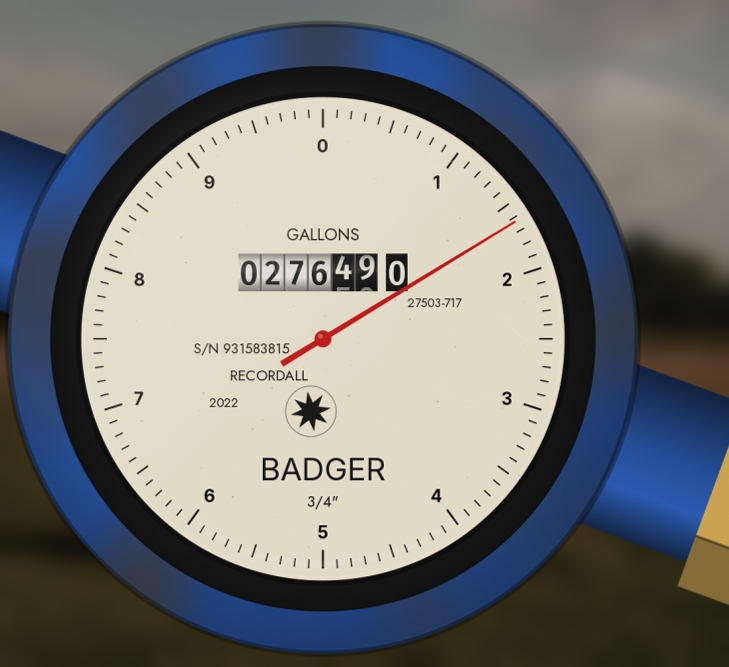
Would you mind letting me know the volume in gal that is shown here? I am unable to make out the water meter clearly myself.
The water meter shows 276491.6 gal
